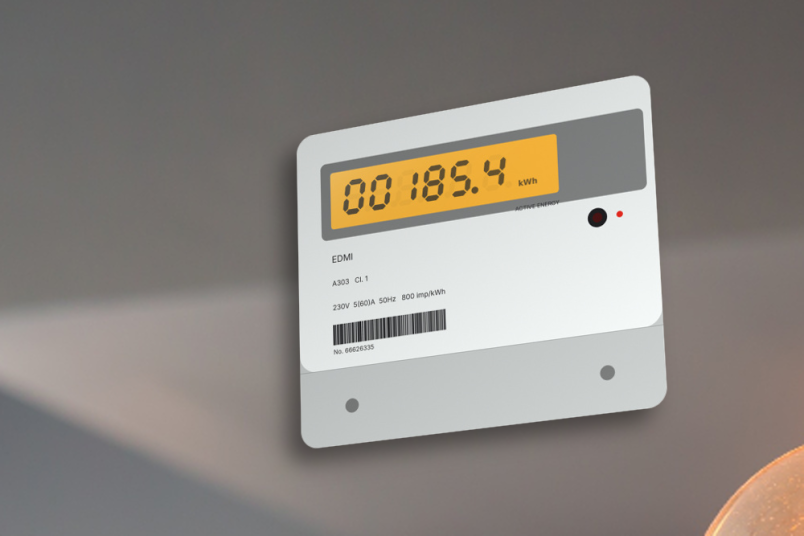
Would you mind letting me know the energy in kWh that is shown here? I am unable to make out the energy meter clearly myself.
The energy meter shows 185.4 kWh
